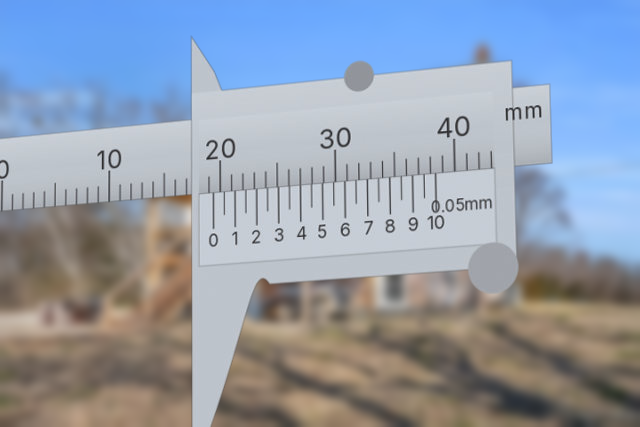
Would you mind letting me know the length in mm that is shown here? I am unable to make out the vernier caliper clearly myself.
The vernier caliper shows 19.4 mm
